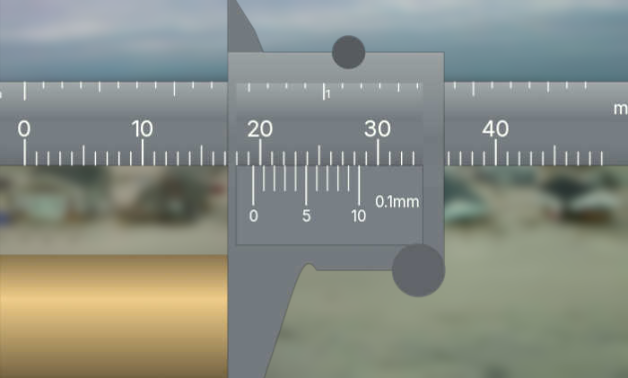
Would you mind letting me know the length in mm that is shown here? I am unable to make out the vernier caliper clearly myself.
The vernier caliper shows 19.4 mm
